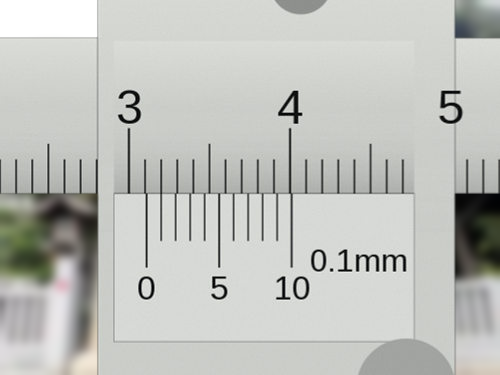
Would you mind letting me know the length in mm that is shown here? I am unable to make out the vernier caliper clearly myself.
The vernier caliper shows 31.1 mm
